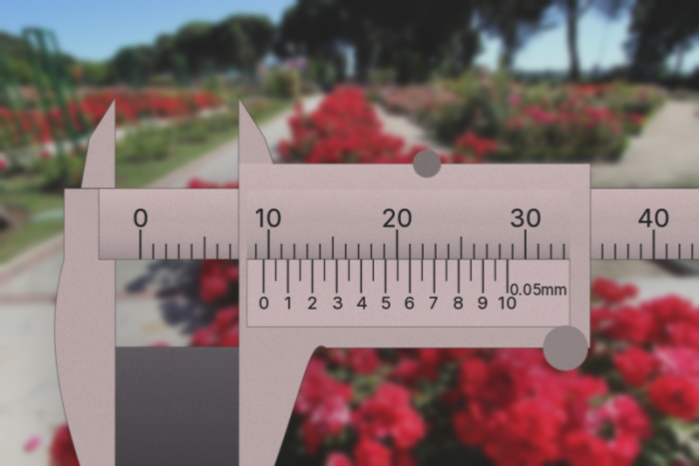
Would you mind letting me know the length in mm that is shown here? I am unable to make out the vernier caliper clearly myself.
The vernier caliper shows 9.6 mm
